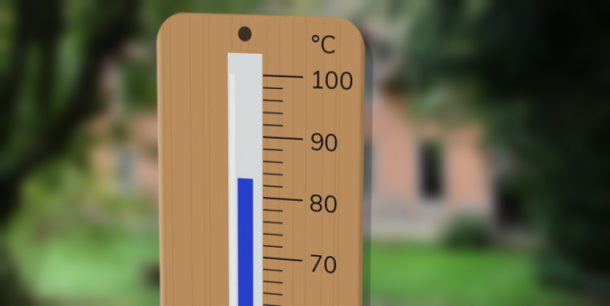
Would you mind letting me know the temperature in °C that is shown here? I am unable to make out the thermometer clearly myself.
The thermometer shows 83 °C
